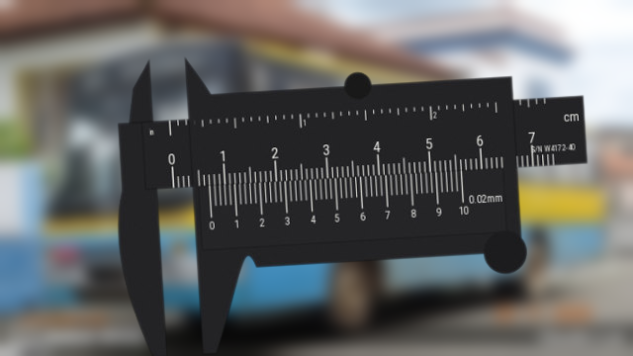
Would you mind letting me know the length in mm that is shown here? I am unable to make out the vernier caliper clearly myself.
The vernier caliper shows 7.0 mm
